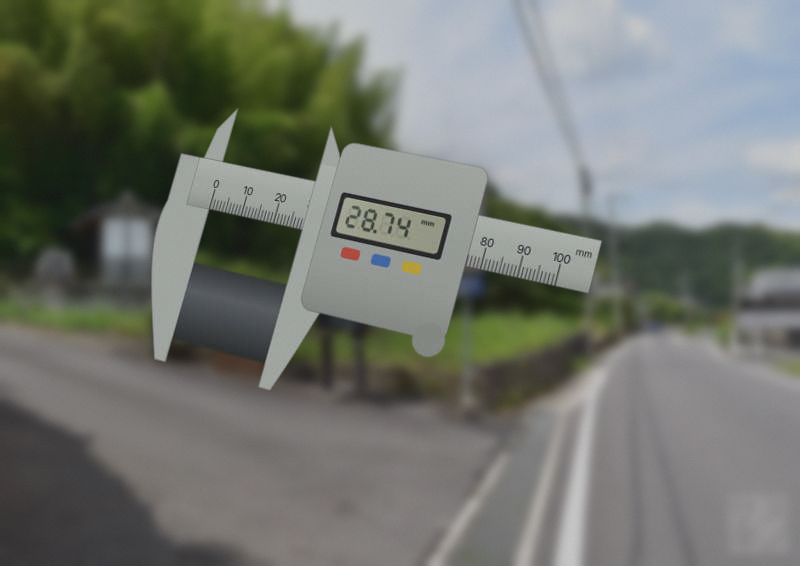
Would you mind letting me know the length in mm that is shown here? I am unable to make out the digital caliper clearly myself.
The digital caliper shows 28.74 mm
